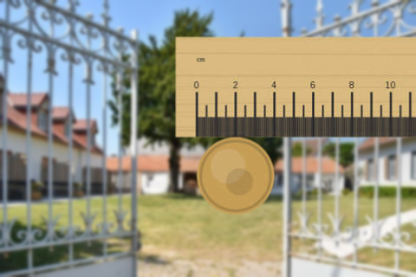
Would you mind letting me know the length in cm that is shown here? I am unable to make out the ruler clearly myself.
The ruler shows 4 cm
